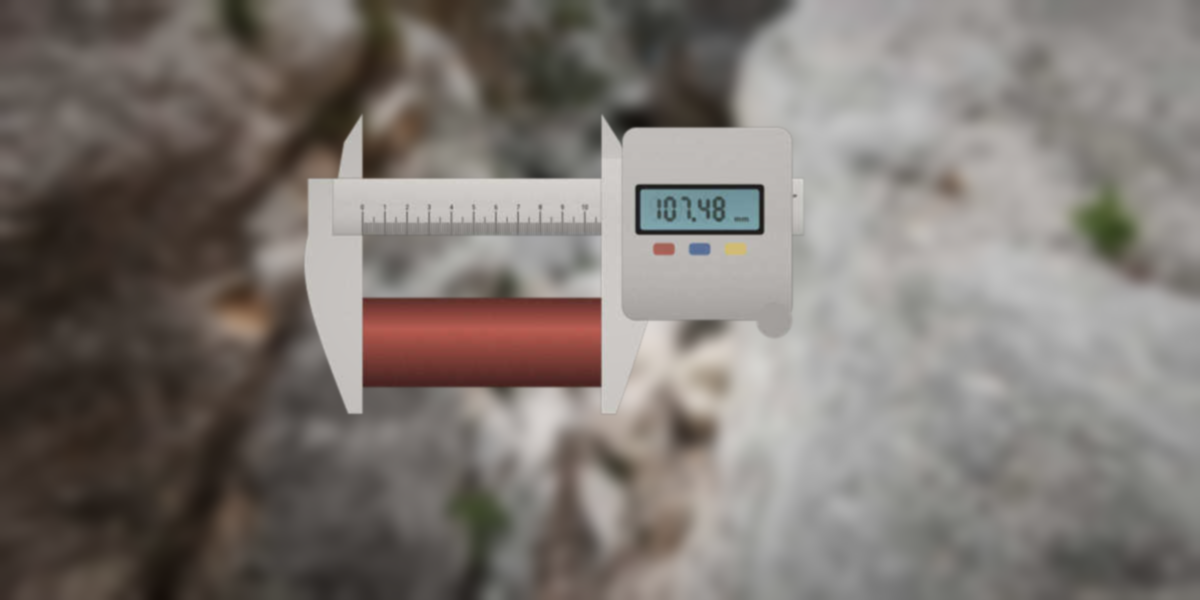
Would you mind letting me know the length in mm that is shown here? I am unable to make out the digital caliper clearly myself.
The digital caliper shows 107.48 mm
